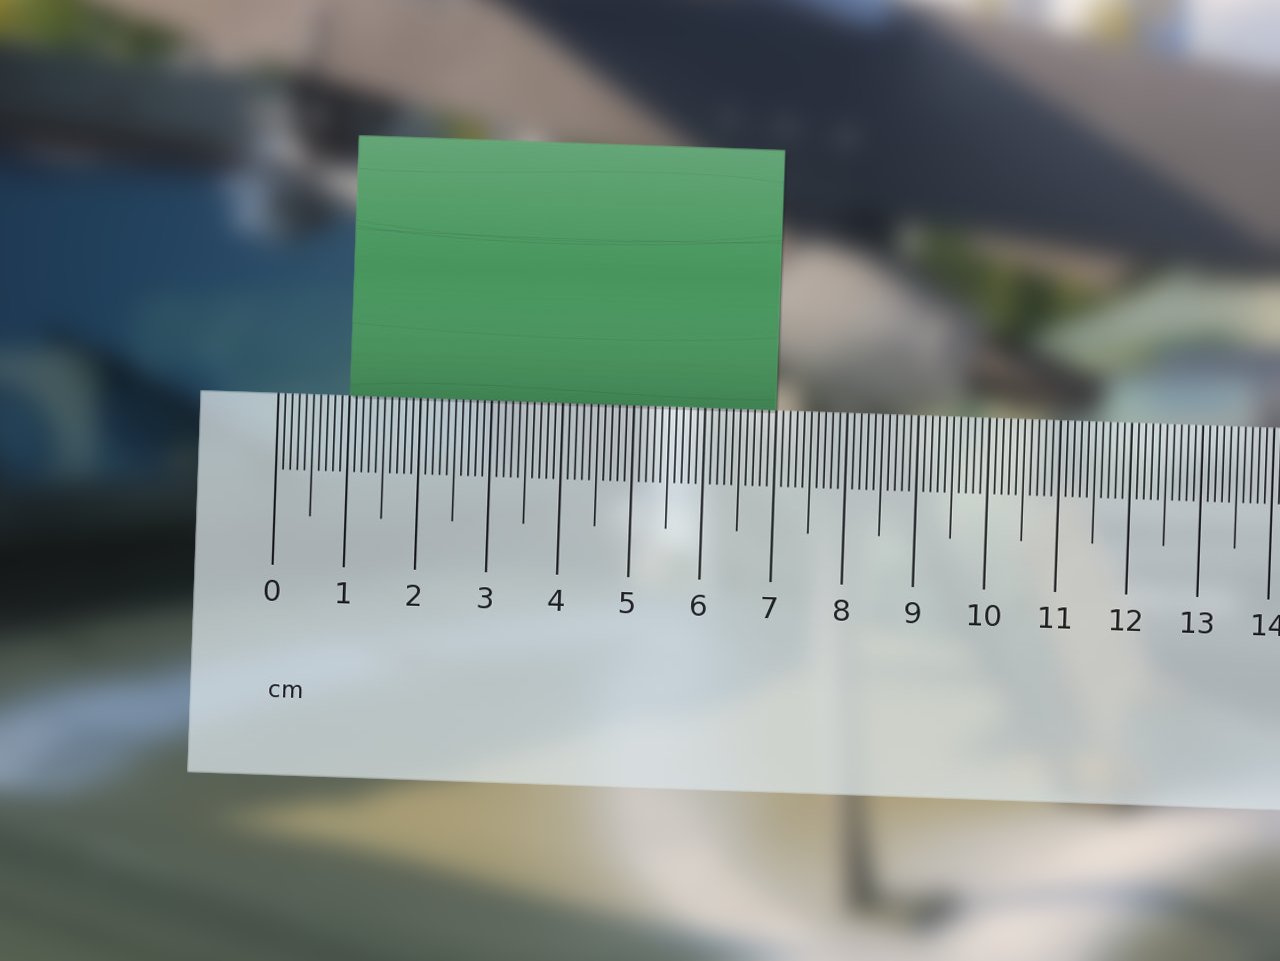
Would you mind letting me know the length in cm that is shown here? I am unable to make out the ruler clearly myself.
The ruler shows 6 cm
